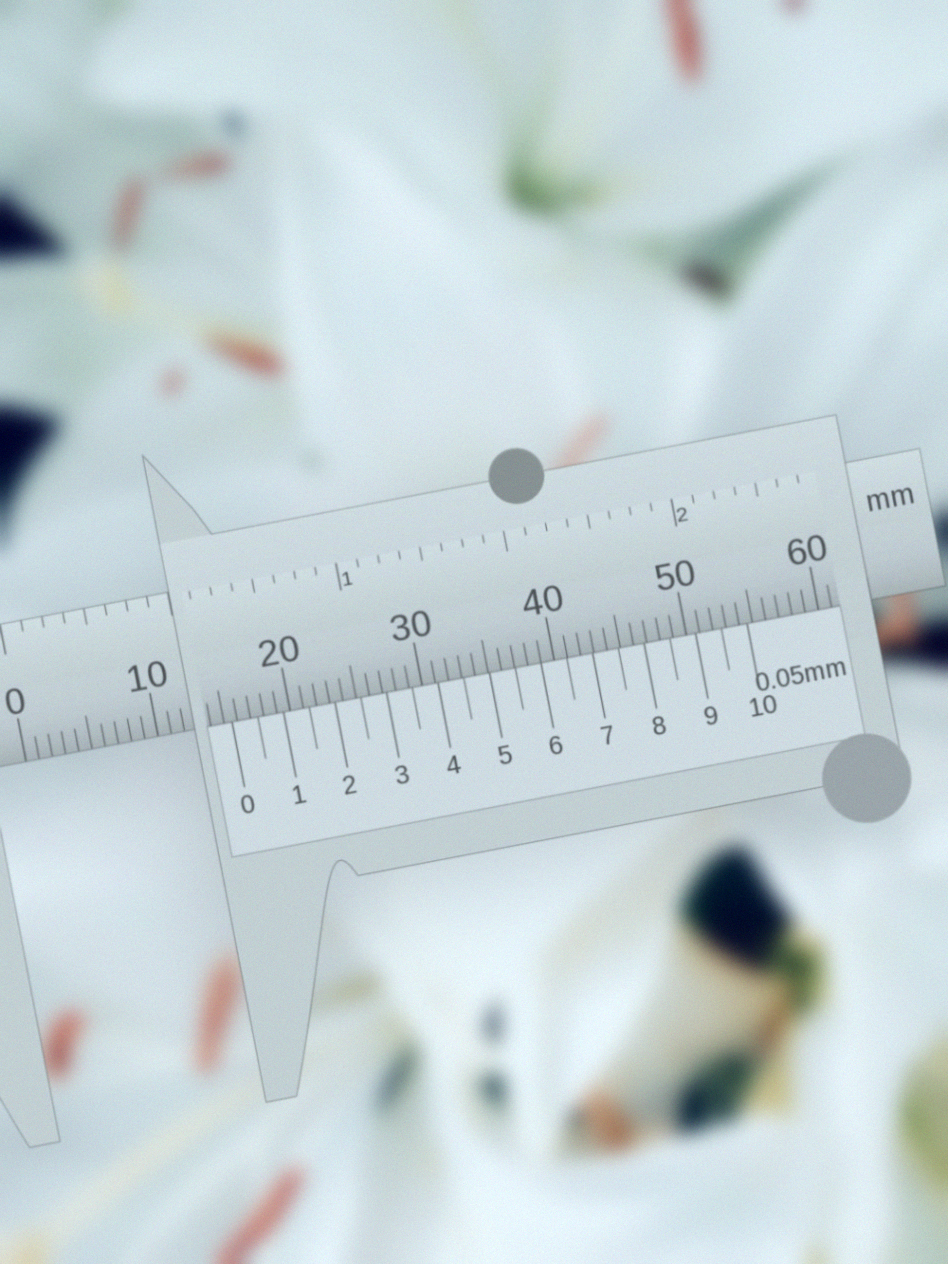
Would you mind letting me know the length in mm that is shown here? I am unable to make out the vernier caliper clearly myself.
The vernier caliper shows 15.6 mm
